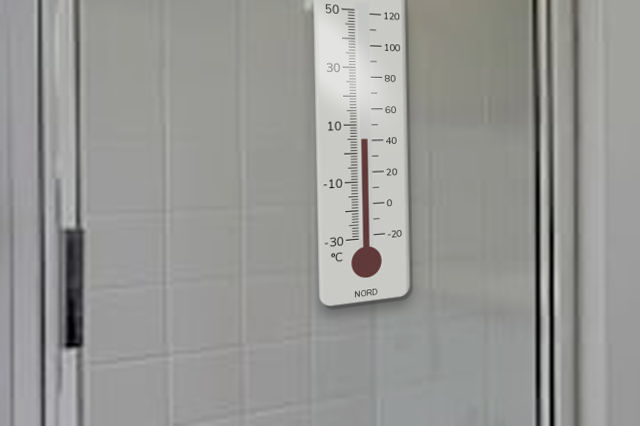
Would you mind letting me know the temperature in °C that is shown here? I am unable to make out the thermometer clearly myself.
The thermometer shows 5 °C
